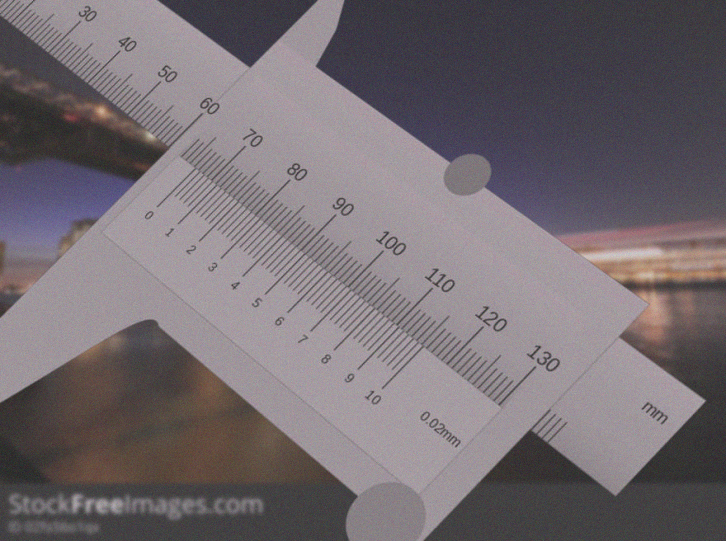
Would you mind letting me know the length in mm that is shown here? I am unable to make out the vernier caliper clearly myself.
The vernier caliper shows 66.4 mm
